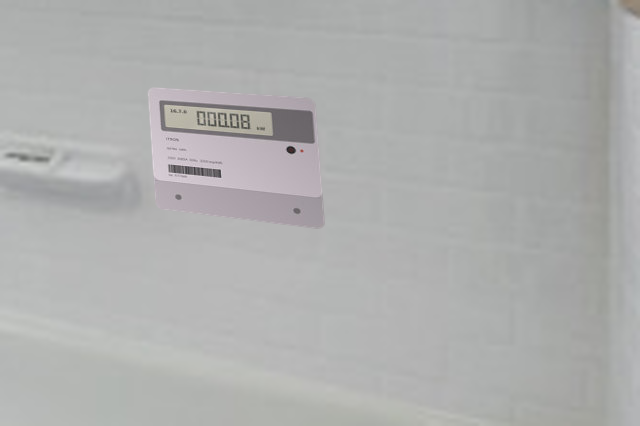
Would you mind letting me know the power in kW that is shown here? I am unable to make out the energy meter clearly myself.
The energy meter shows 0.08 kW
